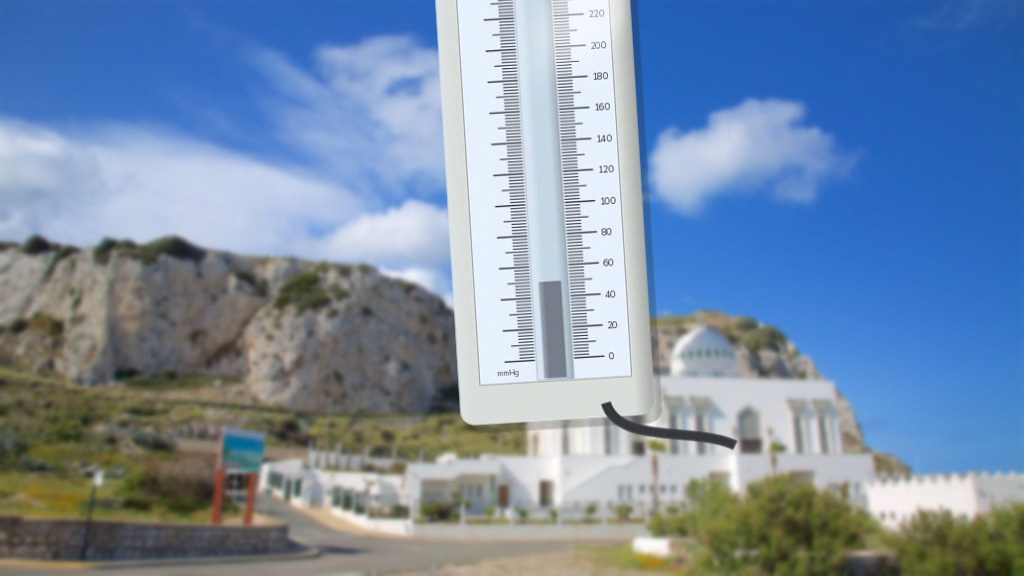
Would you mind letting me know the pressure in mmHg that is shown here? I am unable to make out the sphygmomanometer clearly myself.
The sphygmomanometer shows 50 mmHg
